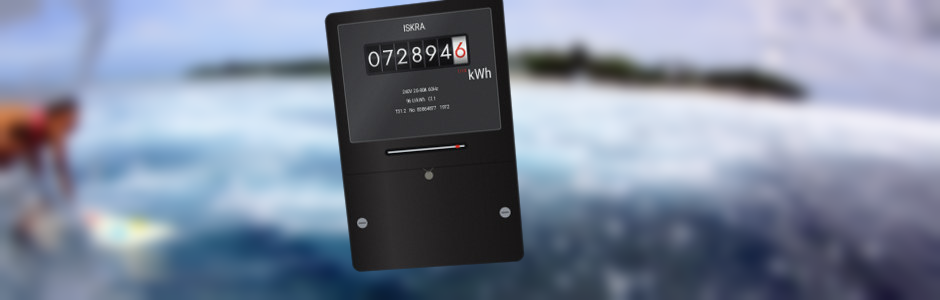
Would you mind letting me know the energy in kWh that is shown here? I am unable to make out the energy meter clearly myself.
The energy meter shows 72894.6 kWh
